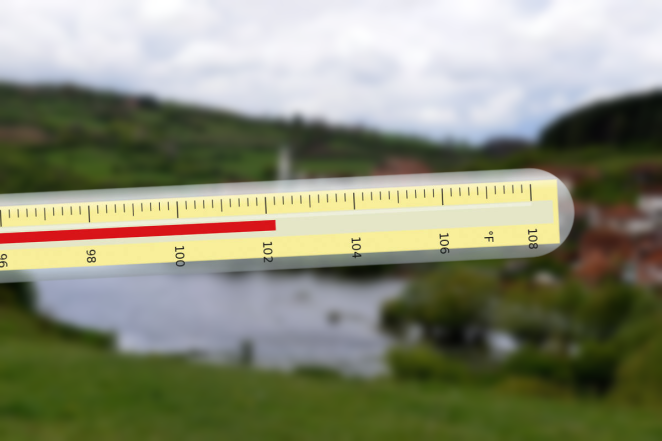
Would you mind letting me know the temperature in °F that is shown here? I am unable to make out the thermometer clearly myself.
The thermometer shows 102.2 °F
